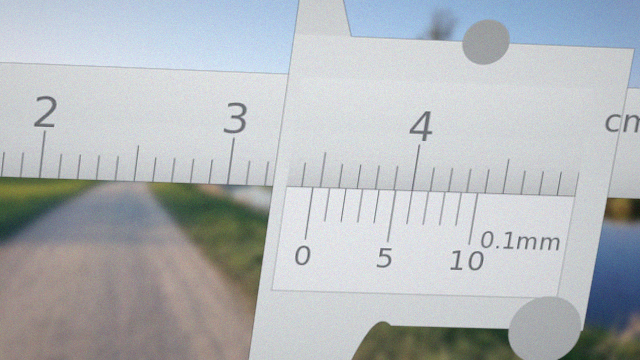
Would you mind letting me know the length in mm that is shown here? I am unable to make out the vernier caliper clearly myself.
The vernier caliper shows 34.6 mm
